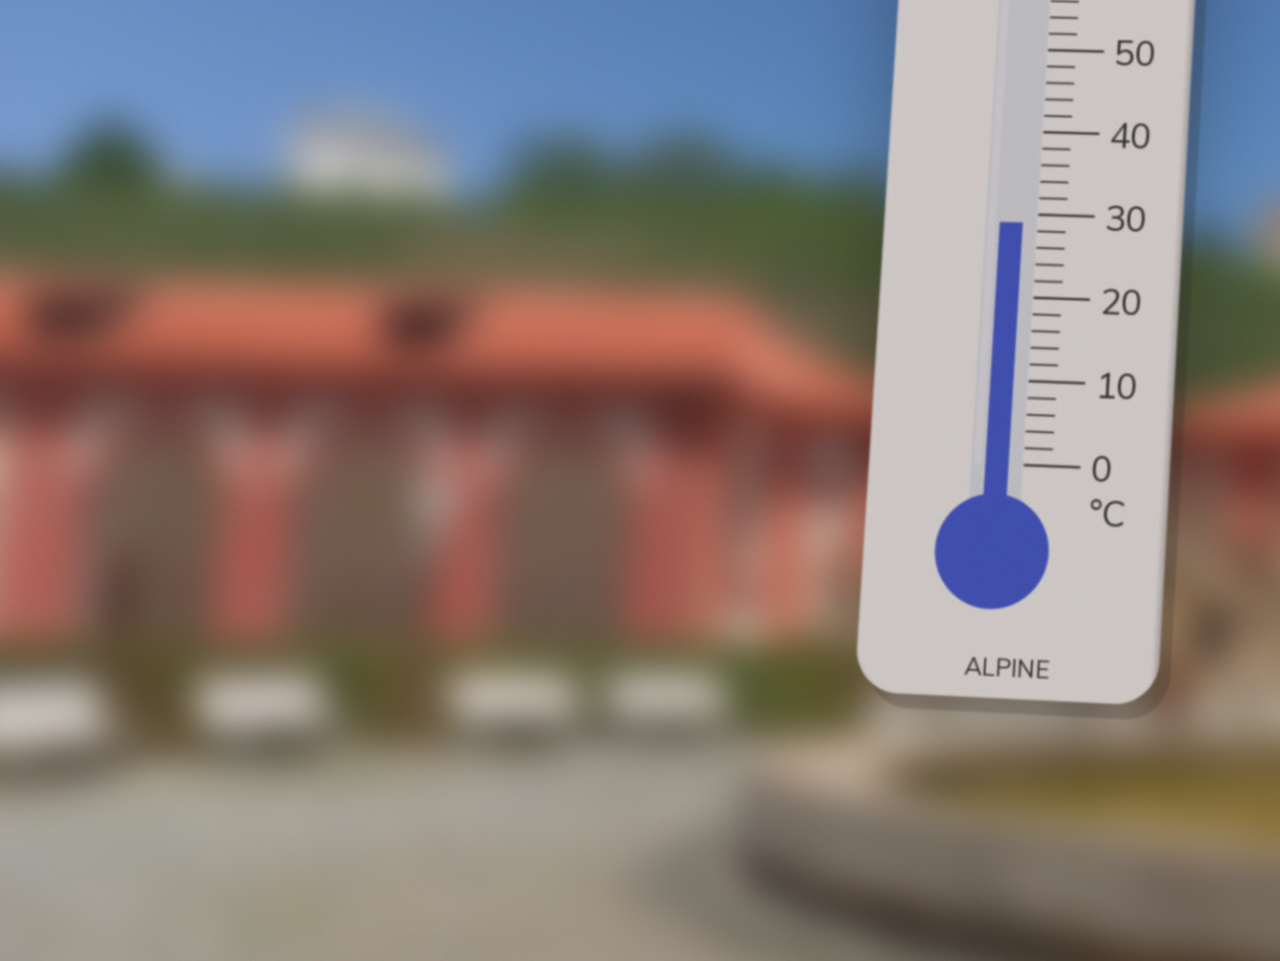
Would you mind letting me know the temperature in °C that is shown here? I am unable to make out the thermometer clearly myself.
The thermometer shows 29 °C
